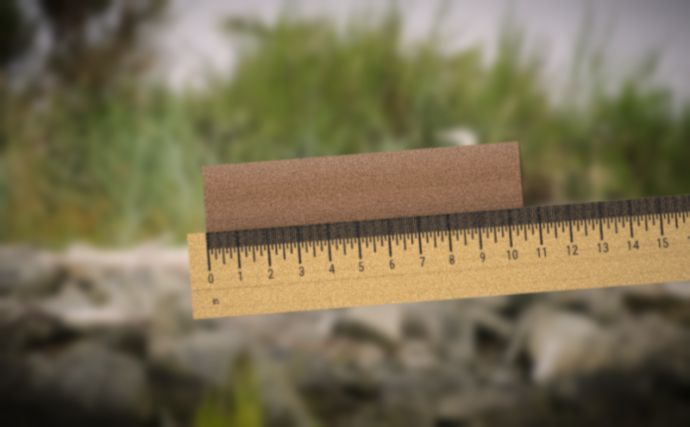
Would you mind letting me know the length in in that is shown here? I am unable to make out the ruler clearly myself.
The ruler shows 10.5 in
